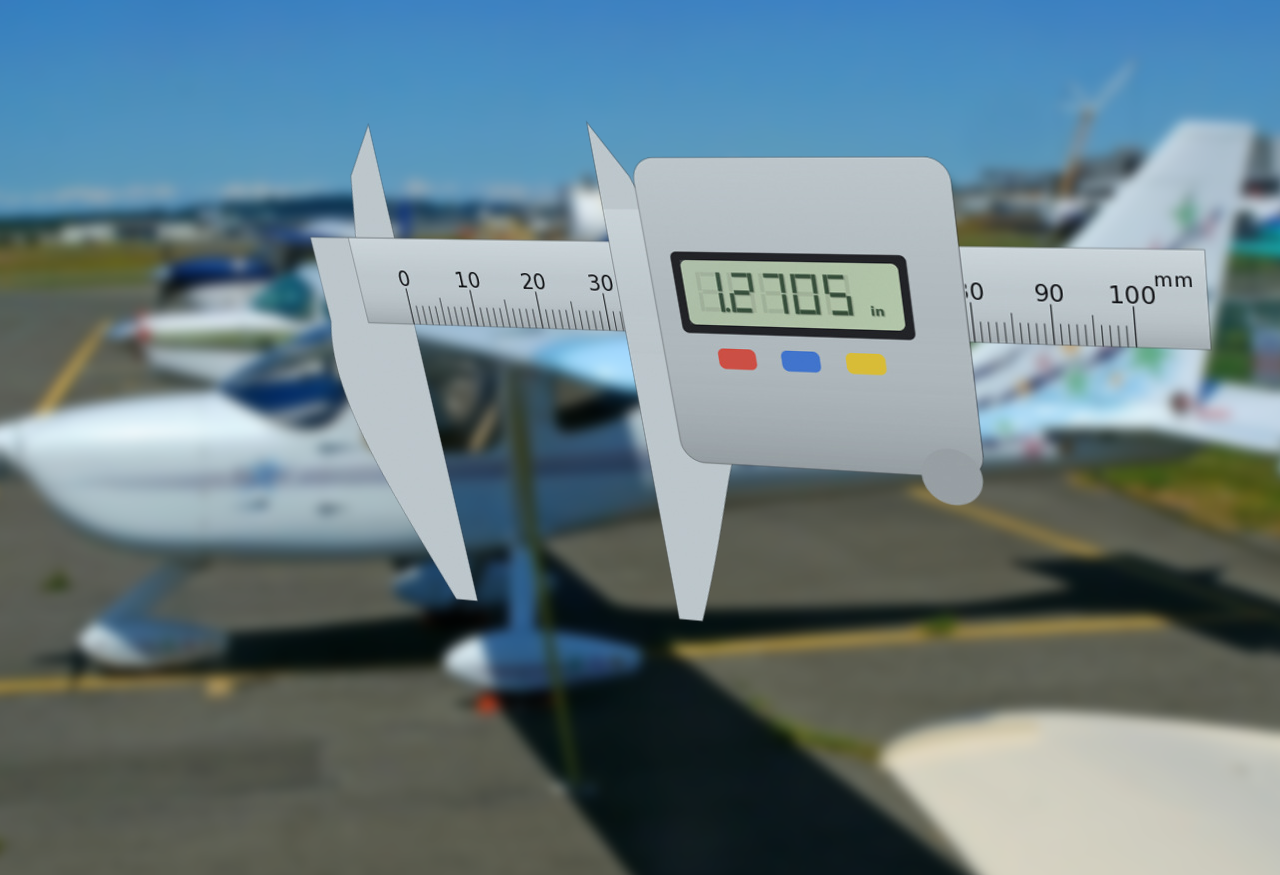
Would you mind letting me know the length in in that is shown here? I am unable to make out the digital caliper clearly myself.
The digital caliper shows 1.2705 in
